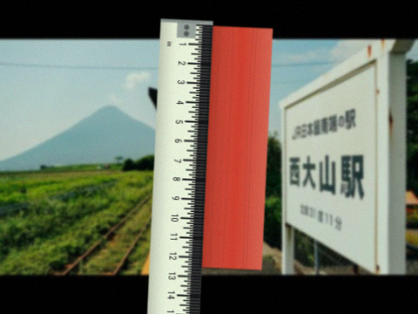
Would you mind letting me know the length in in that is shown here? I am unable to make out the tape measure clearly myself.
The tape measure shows 12.5 in
